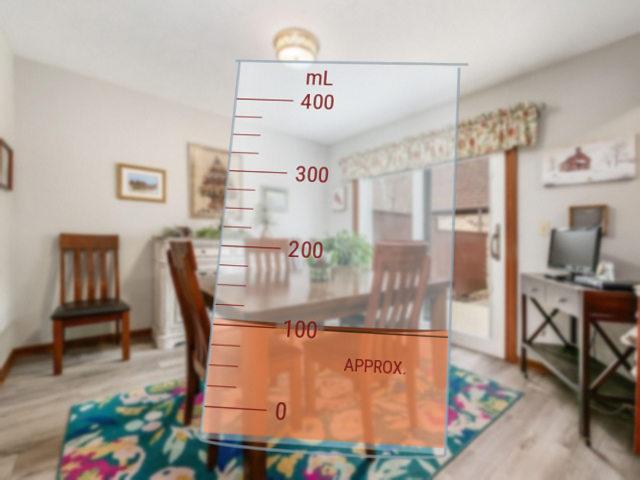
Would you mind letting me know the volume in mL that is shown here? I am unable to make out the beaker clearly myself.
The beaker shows 100 mL
